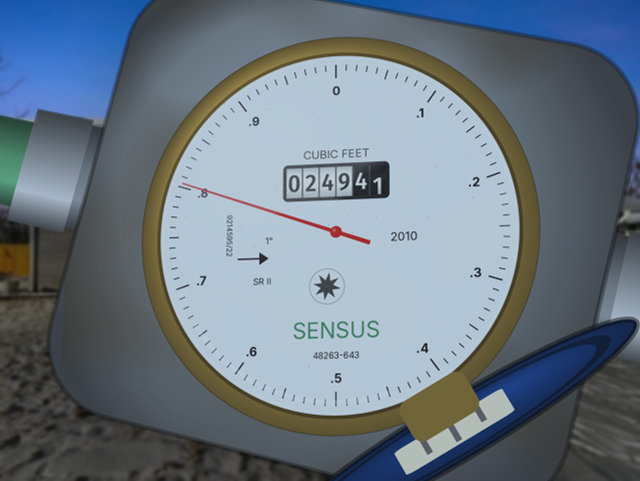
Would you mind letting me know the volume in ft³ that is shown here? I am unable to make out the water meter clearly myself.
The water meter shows 24940.80 ft³
